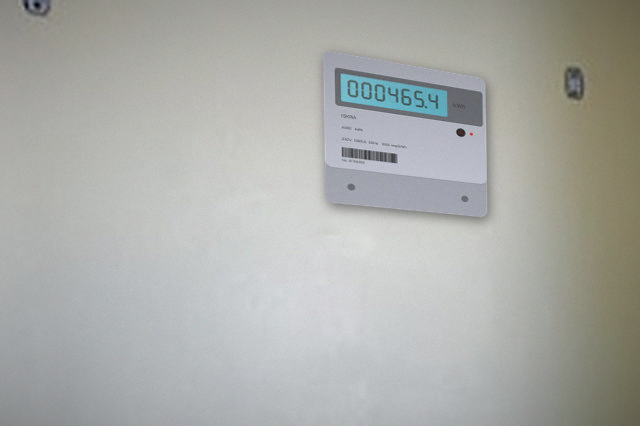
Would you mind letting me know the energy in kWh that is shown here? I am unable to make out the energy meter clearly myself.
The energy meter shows 465.4 kWh
